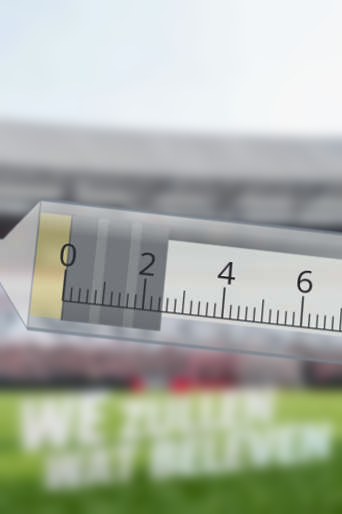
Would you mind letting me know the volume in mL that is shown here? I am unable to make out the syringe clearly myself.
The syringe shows 0 mL
